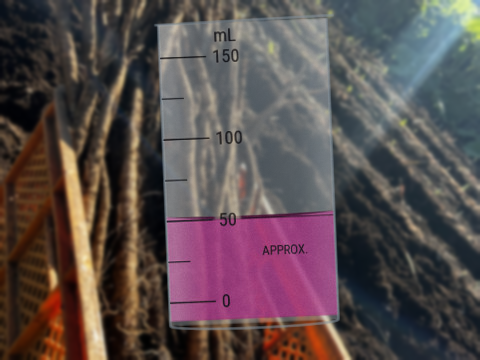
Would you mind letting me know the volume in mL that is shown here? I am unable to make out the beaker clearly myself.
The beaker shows 50 mL
